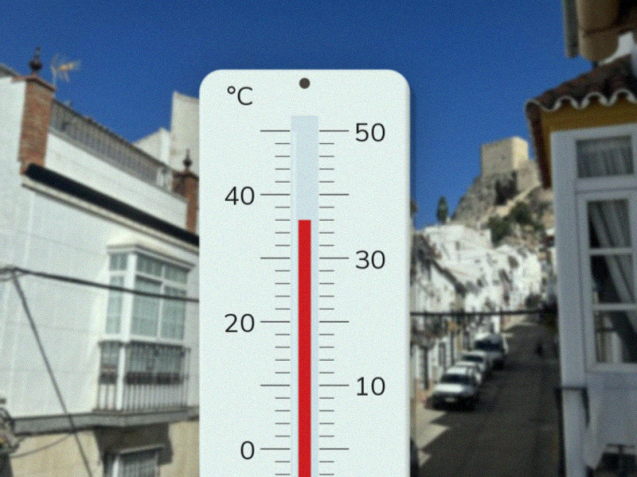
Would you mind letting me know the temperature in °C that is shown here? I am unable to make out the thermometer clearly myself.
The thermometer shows 36 °C
